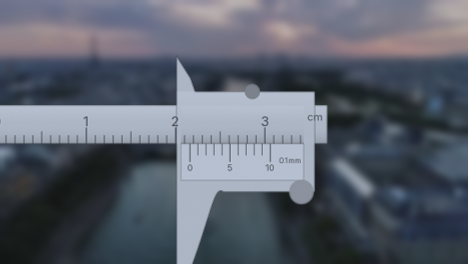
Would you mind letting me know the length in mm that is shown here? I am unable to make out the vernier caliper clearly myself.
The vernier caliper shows 21.6 mm
